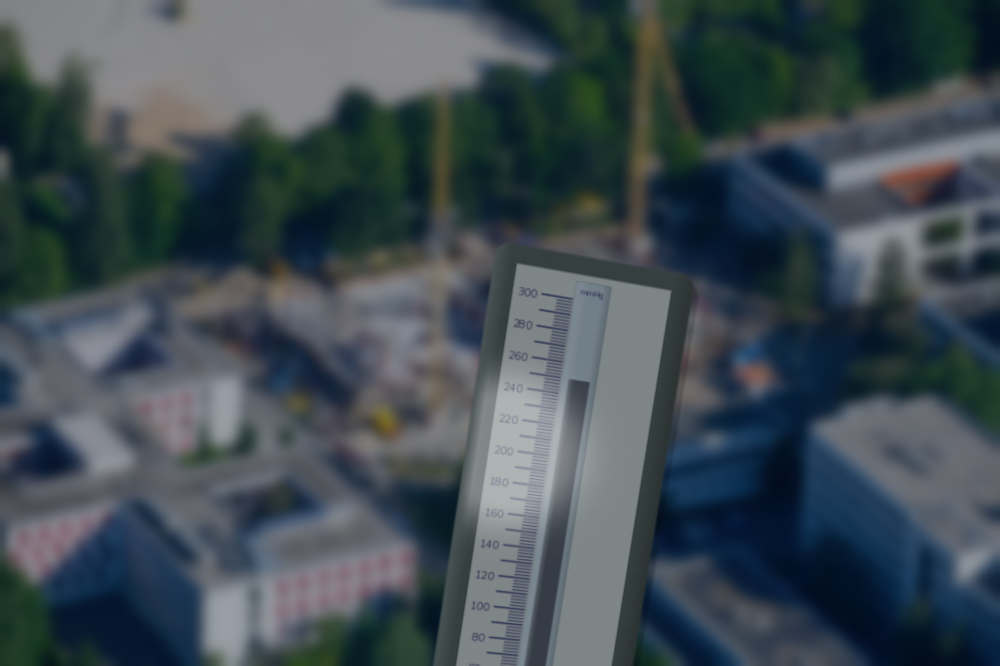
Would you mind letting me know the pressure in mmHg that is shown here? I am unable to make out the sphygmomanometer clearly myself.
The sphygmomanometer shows 250 mmHg
